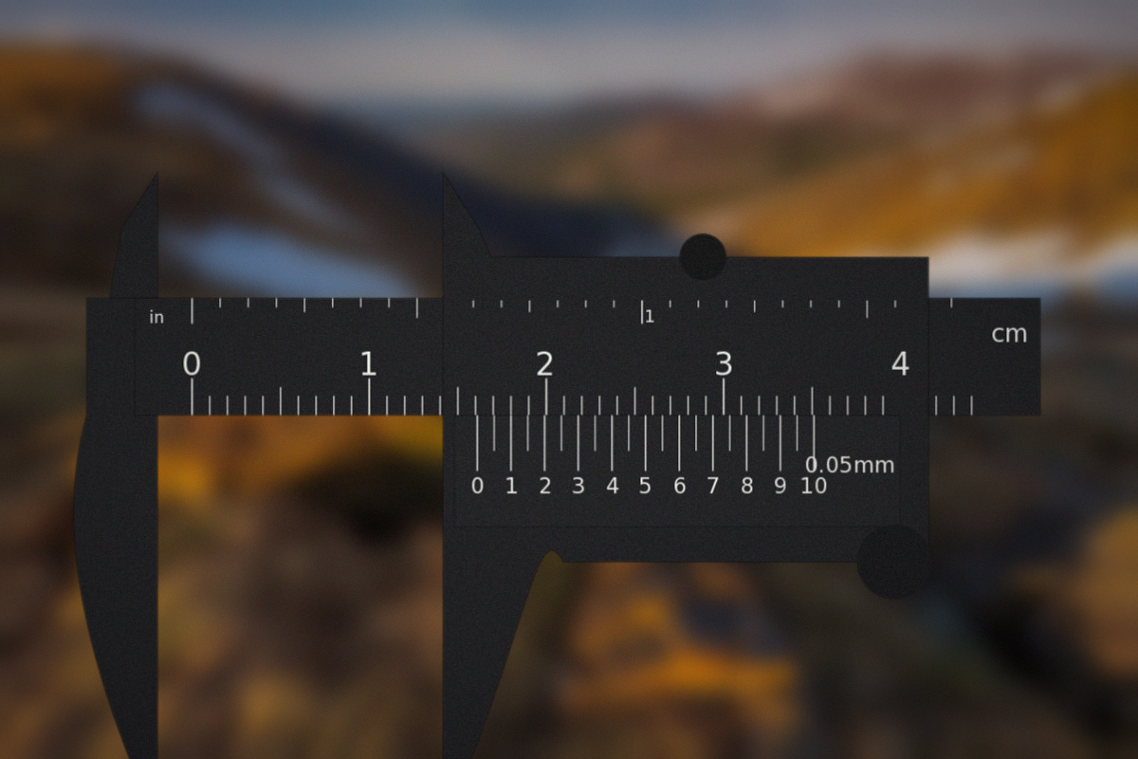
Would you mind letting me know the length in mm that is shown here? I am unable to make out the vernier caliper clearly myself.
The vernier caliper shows 16.1 mm
